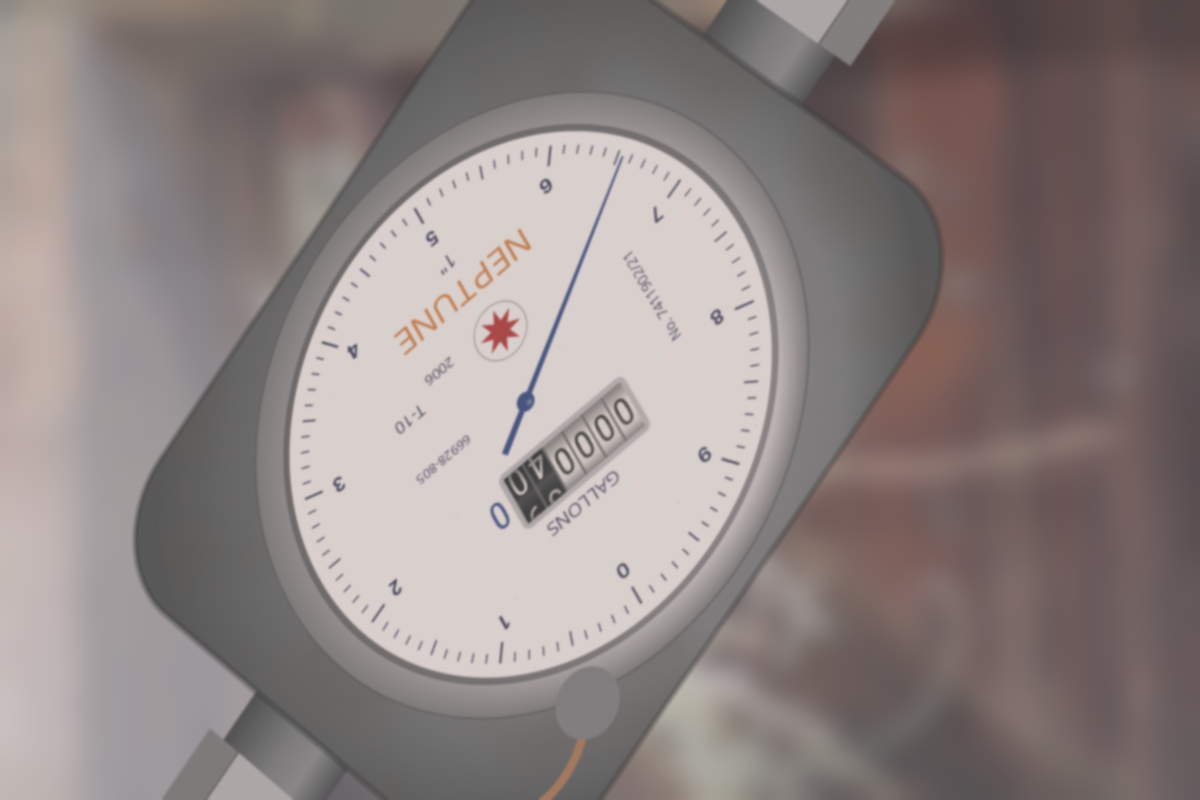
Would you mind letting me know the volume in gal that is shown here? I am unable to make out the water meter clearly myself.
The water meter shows 396.5 gal
